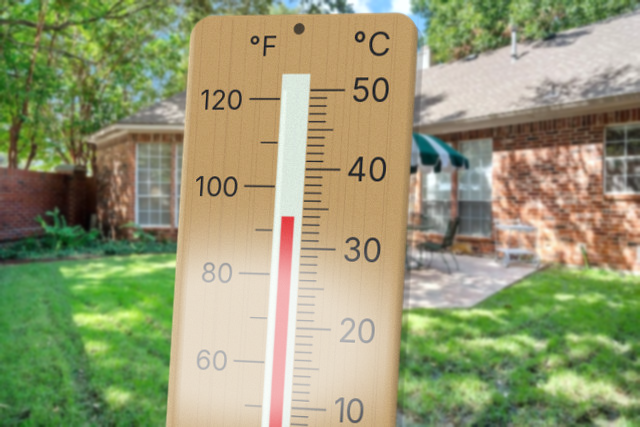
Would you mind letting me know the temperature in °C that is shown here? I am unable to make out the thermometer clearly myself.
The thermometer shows 34 °C
